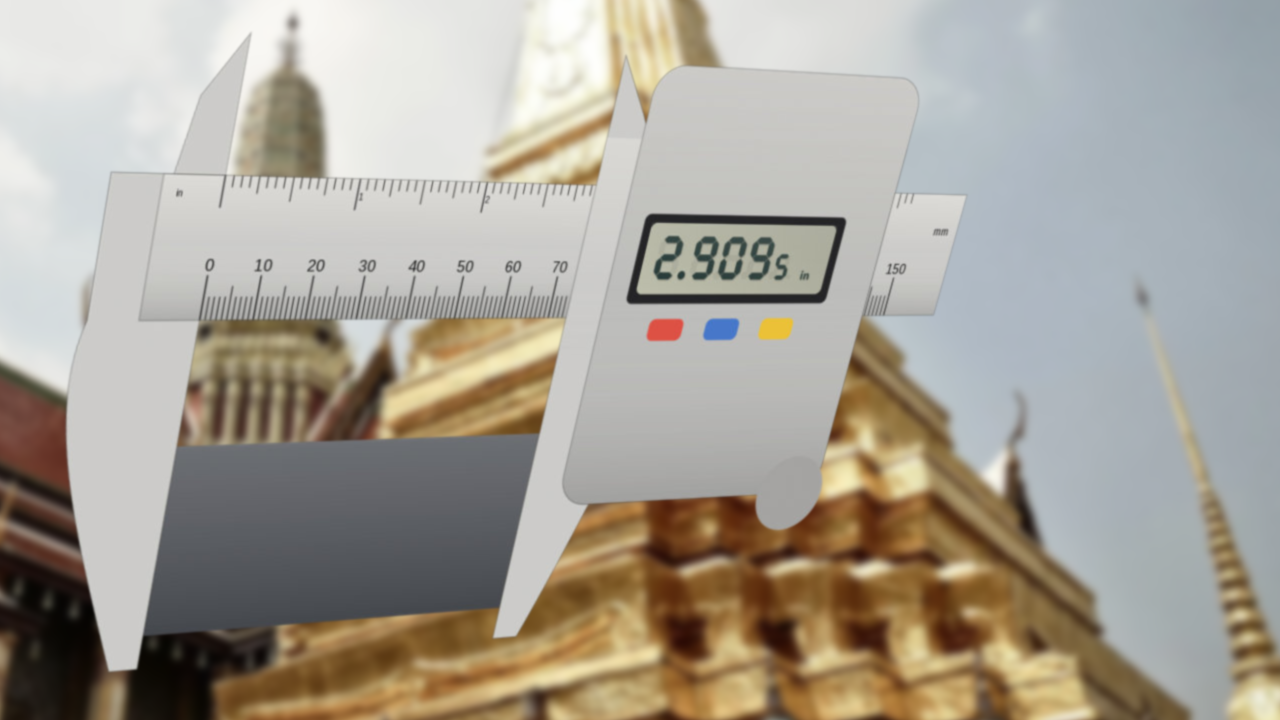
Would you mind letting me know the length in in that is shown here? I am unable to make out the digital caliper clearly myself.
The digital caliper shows 2.9095 in
